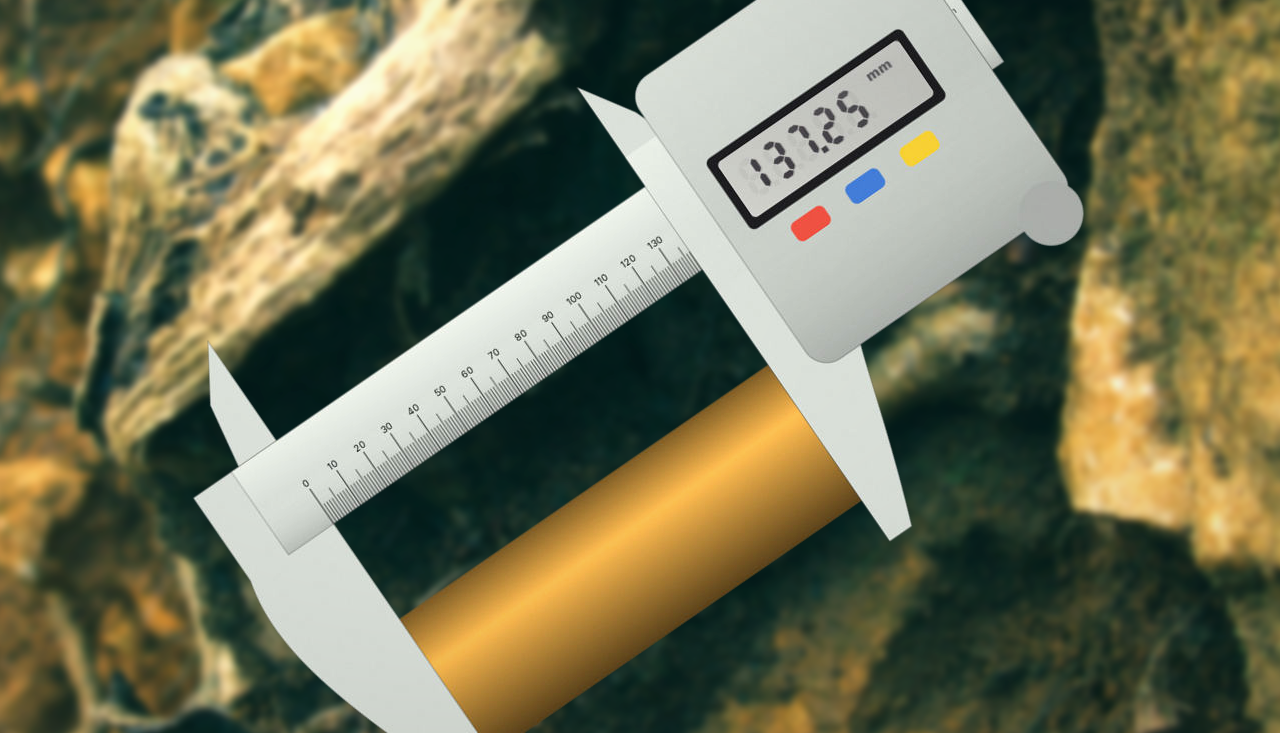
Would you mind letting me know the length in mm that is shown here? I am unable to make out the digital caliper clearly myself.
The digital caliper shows 137.25 mm
